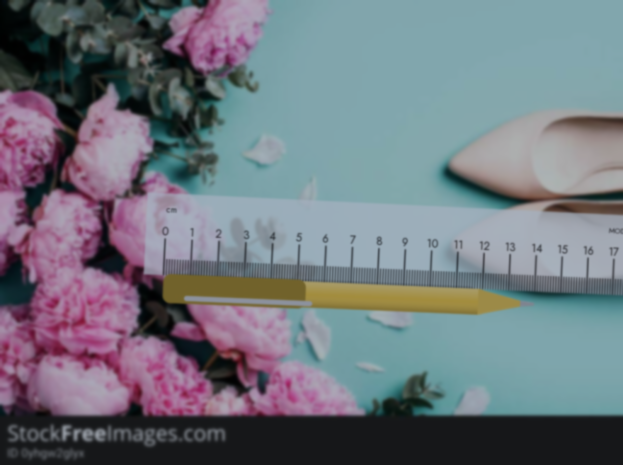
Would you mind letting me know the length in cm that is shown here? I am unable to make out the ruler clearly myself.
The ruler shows 14 cm
